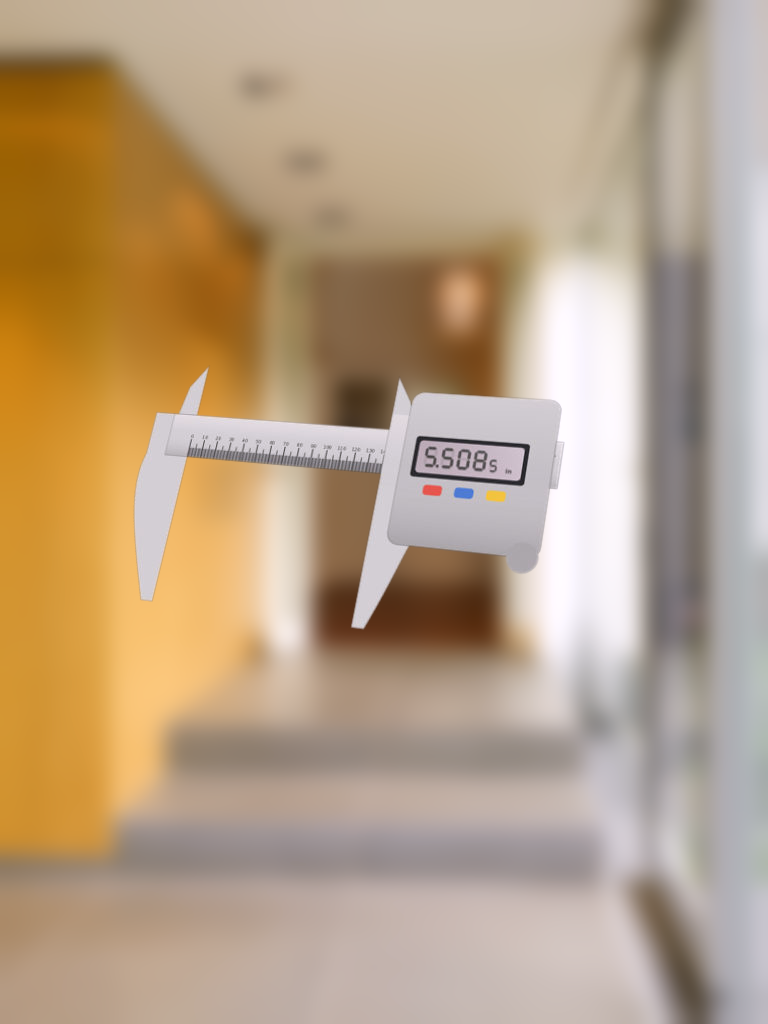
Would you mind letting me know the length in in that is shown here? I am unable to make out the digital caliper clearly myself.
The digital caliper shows 5.5085 in
